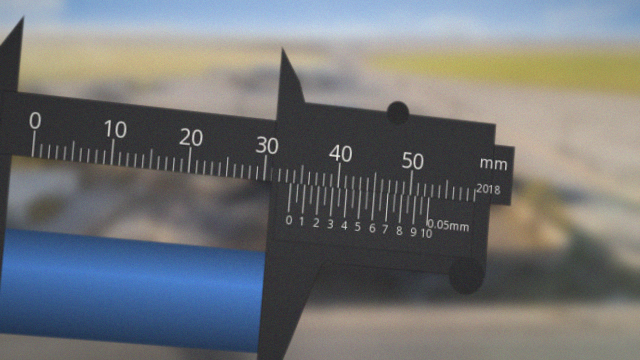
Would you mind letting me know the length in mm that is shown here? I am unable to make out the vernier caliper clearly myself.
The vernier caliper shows 33.6 mm
